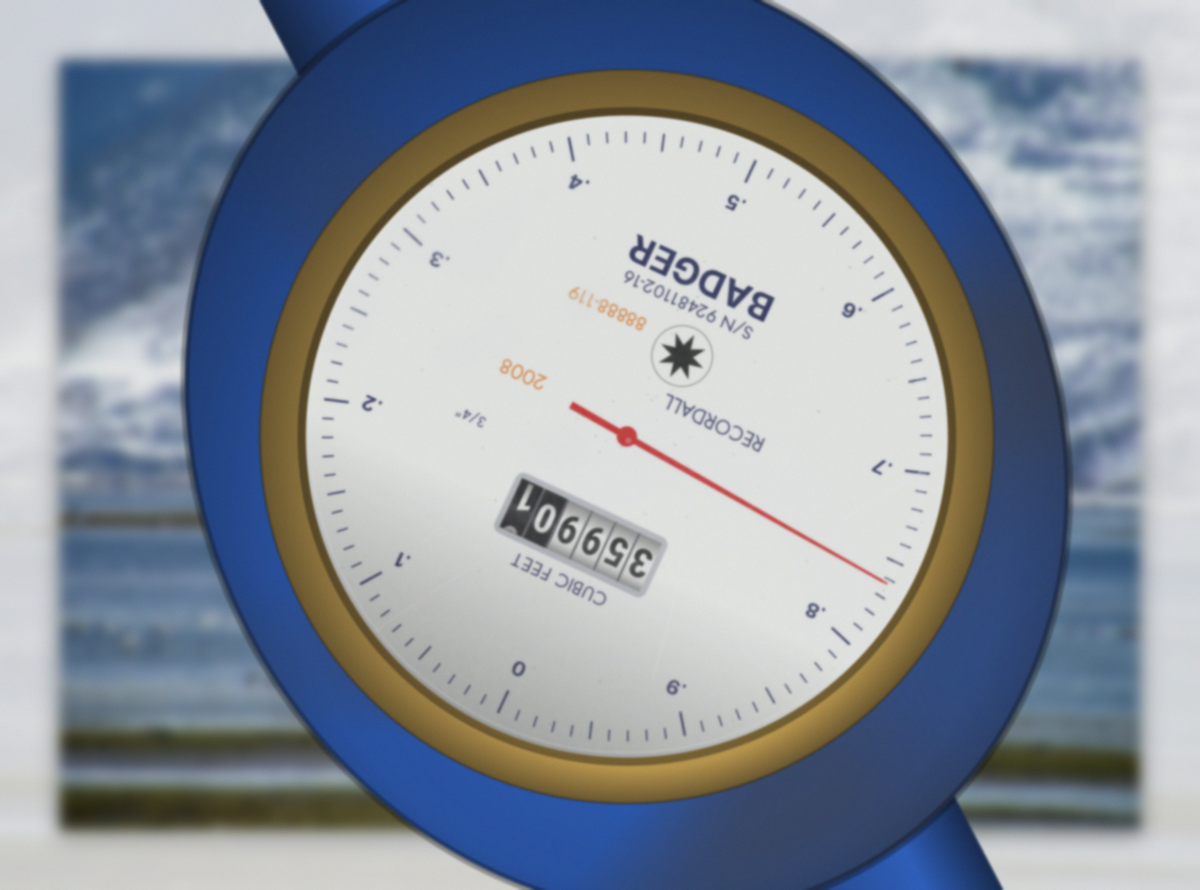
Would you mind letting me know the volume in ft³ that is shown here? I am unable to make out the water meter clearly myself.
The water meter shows 359900.76 ft³
